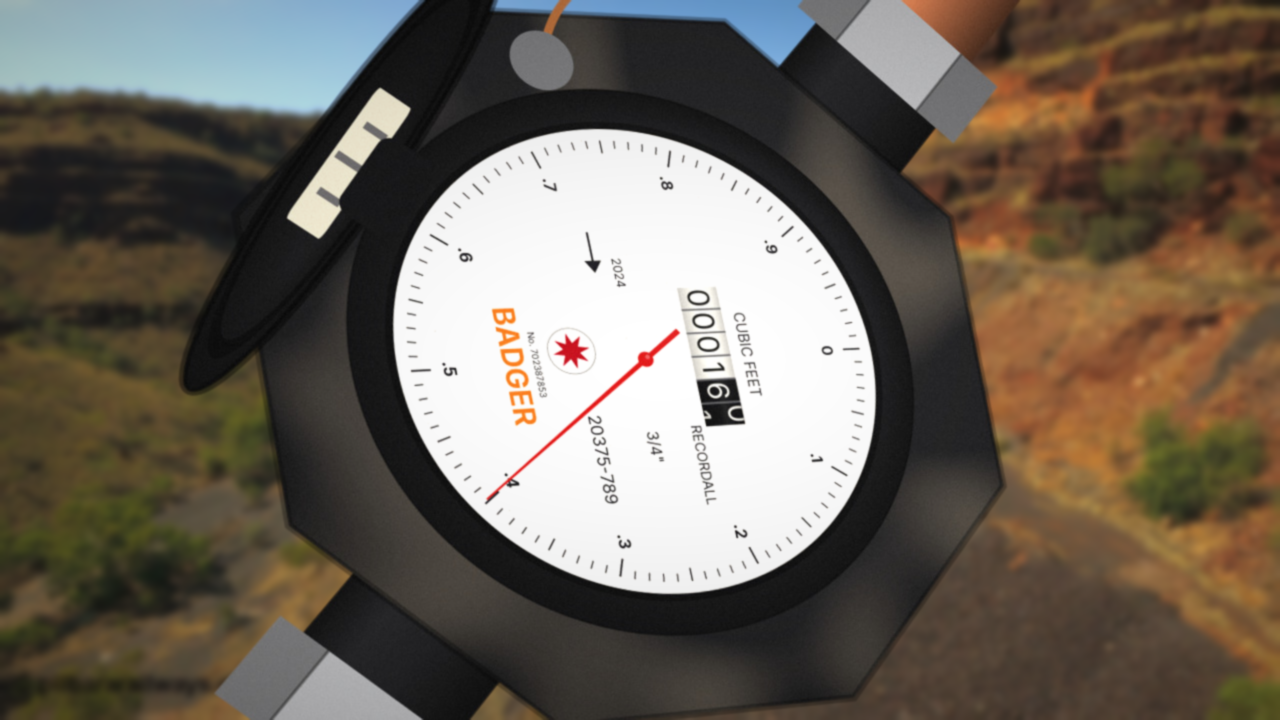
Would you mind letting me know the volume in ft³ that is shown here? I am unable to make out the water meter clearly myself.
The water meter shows 160.40 ft³
